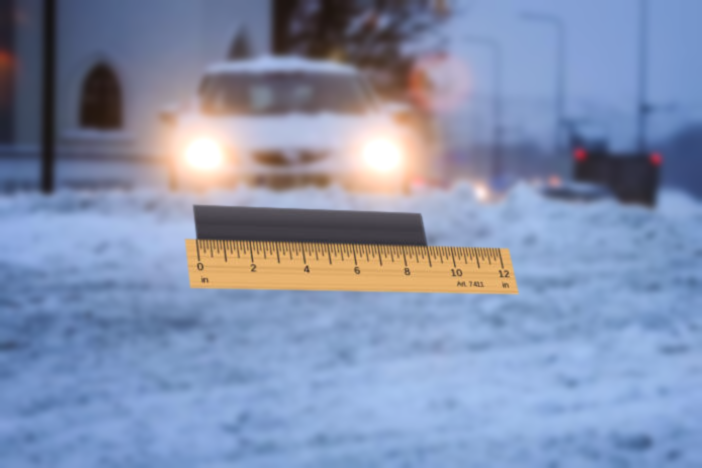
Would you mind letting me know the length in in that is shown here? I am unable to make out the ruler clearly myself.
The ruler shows 9 in
